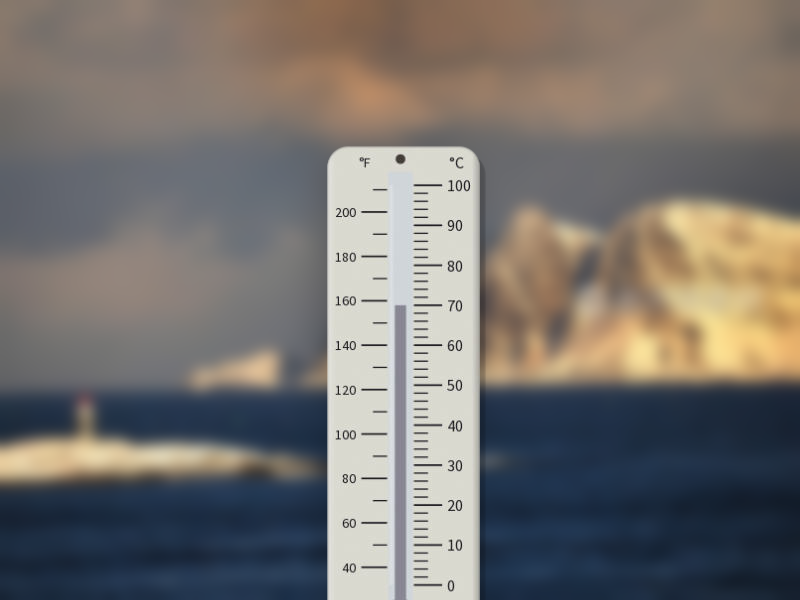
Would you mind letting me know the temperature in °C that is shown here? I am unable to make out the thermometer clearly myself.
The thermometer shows 70 °C
